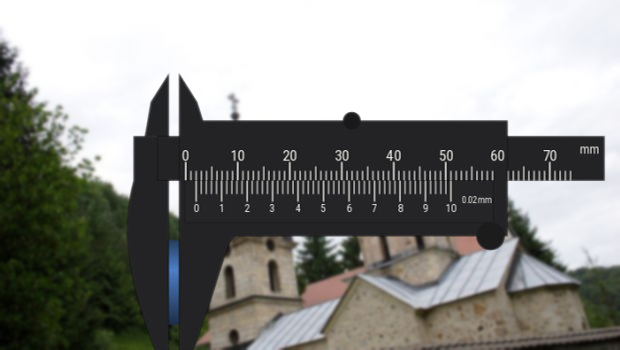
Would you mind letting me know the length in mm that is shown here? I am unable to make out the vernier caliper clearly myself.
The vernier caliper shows 2.0 mm
